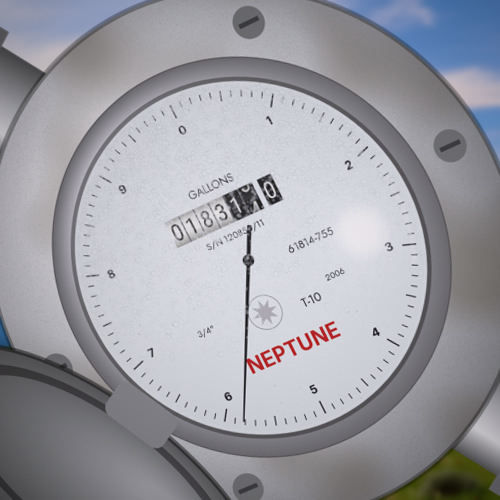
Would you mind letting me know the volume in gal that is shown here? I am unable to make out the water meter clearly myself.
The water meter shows 183135.8 gal
